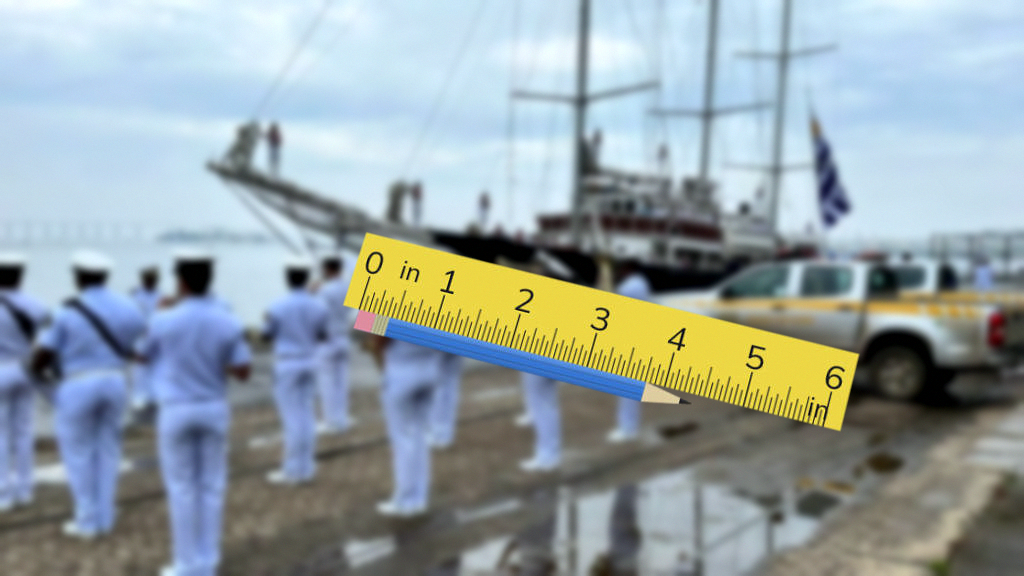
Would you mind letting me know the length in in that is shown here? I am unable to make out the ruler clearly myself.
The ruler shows 4.375 in
